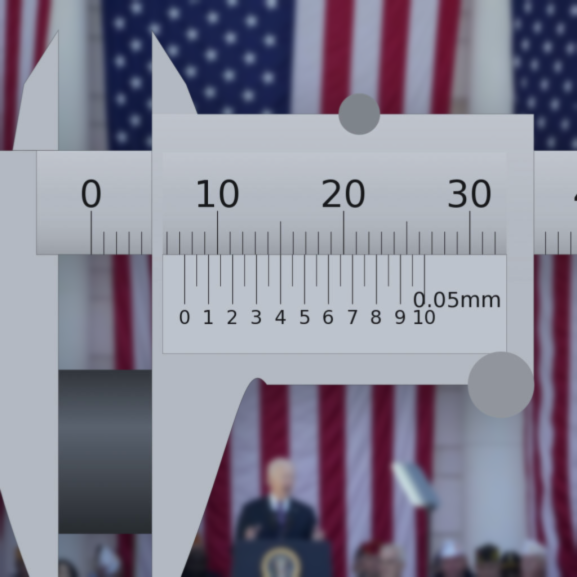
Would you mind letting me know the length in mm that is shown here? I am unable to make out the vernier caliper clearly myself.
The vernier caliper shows 7.4 mm
